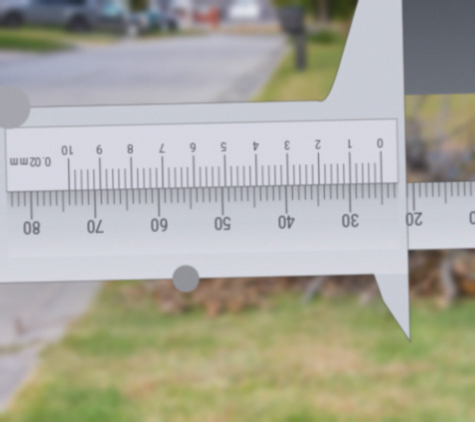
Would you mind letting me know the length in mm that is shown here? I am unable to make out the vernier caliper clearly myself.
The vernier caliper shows 25.0 mm
